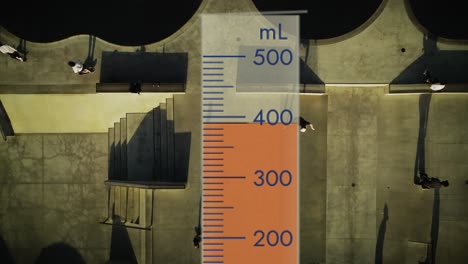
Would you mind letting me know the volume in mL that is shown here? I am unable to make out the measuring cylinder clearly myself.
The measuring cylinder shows 390 mL
